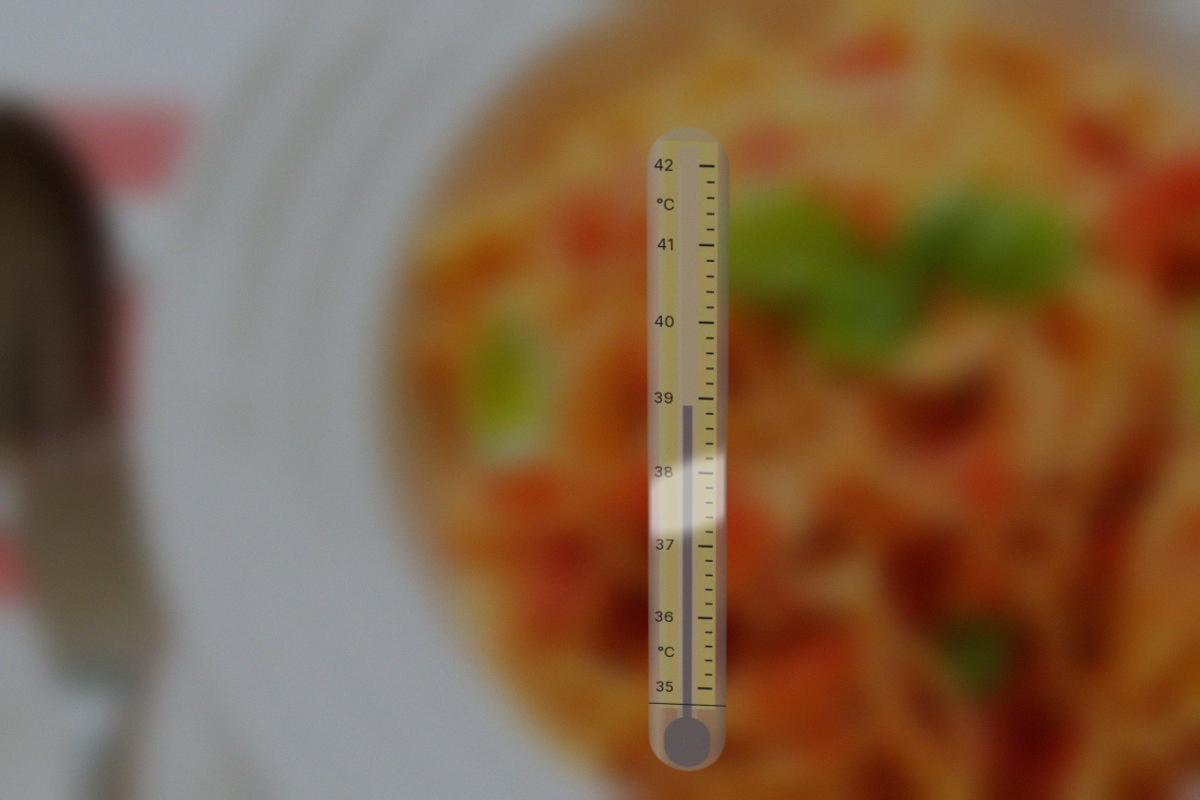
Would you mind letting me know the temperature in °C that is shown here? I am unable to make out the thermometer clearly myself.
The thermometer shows 38.9 °C
